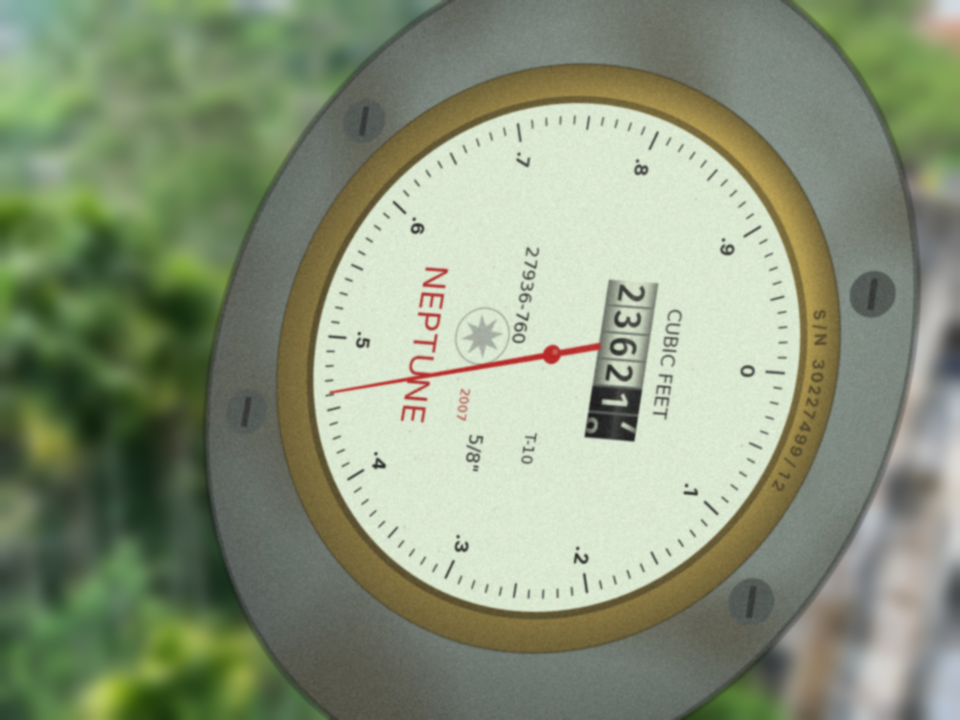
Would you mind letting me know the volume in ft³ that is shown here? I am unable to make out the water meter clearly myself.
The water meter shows 236217.46 ft³
